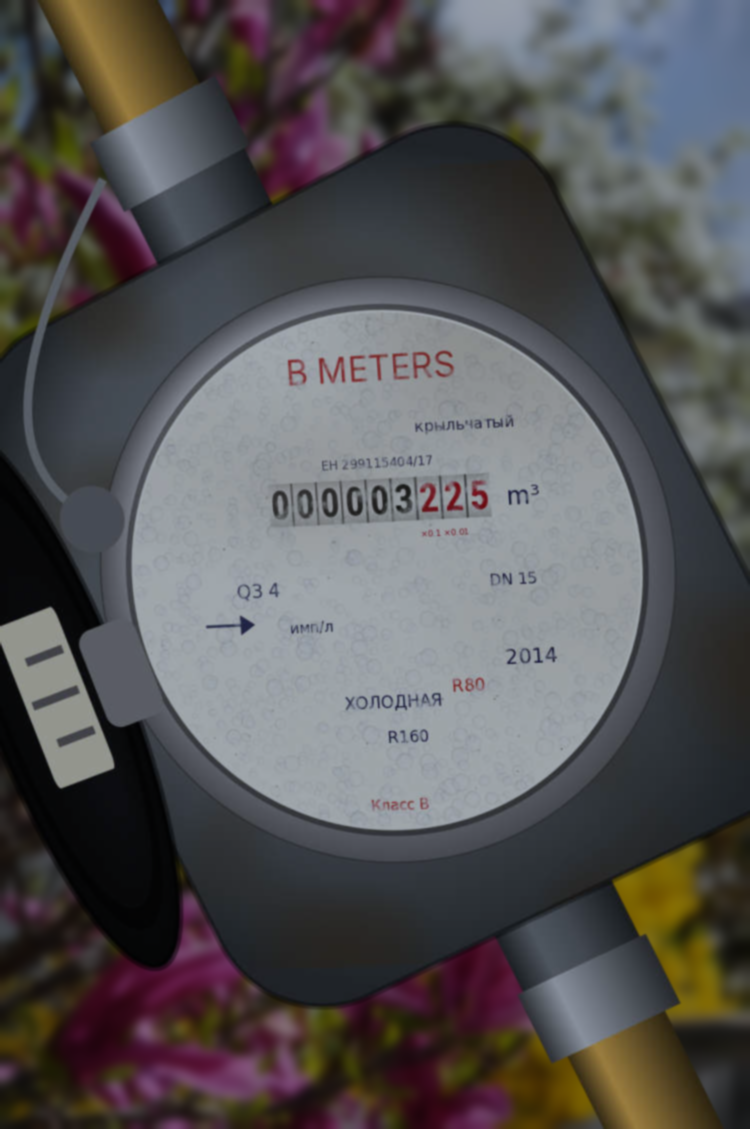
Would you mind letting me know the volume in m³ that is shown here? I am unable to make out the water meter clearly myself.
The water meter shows 3.225 m³
